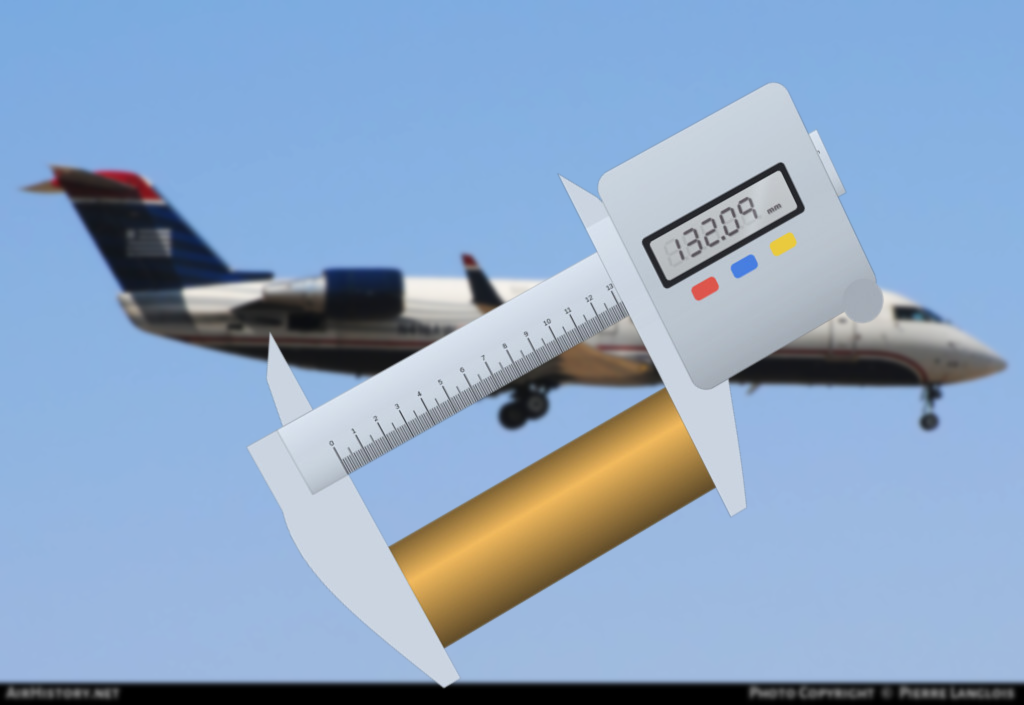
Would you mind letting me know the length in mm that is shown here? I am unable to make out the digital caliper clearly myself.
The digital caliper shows 132.09 mm
